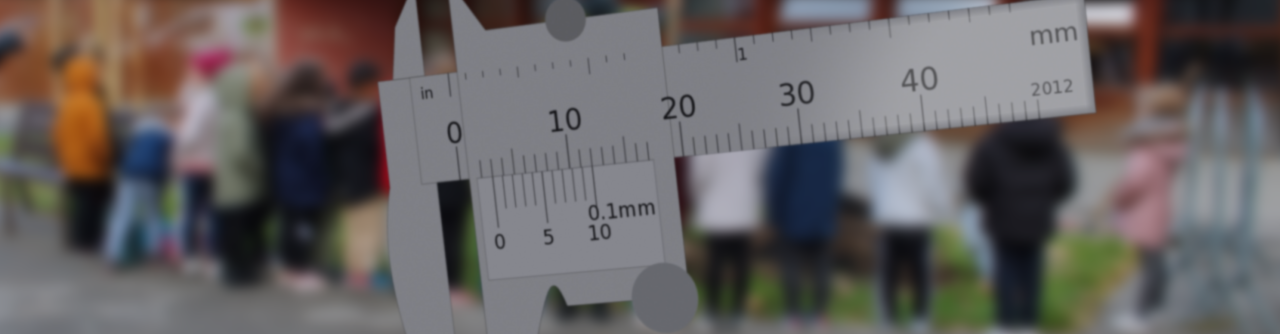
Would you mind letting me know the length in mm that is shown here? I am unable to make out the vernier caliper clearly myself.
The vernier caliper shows 3.0 mm
